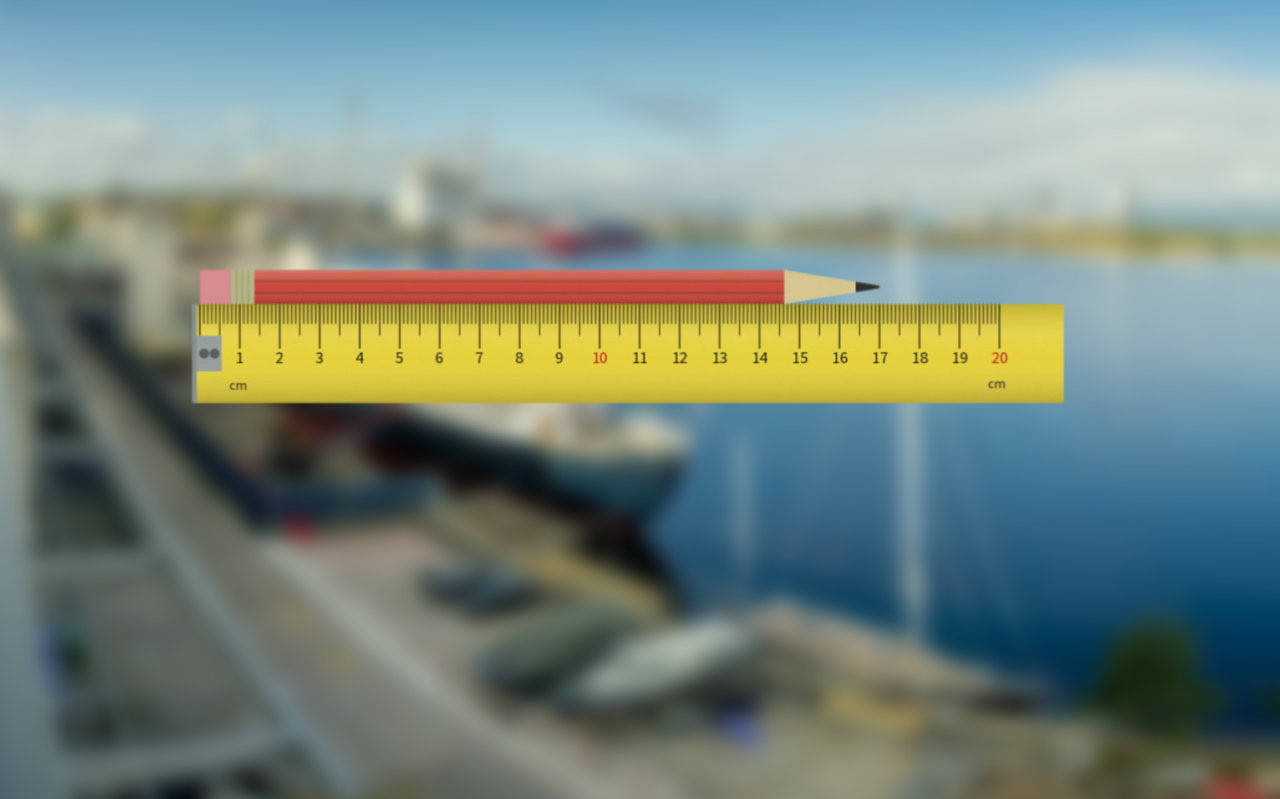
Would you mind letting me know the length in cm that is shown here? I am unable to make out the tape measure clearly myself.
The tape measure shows 17 cm
